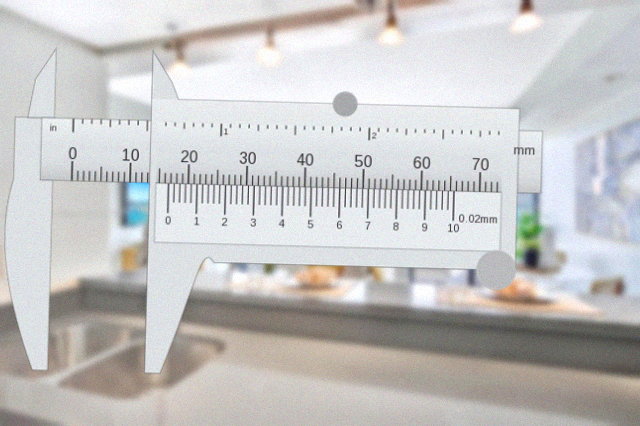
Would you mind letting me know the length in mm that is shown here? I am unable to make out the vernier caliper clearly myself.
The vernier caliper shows 16.6 mm
